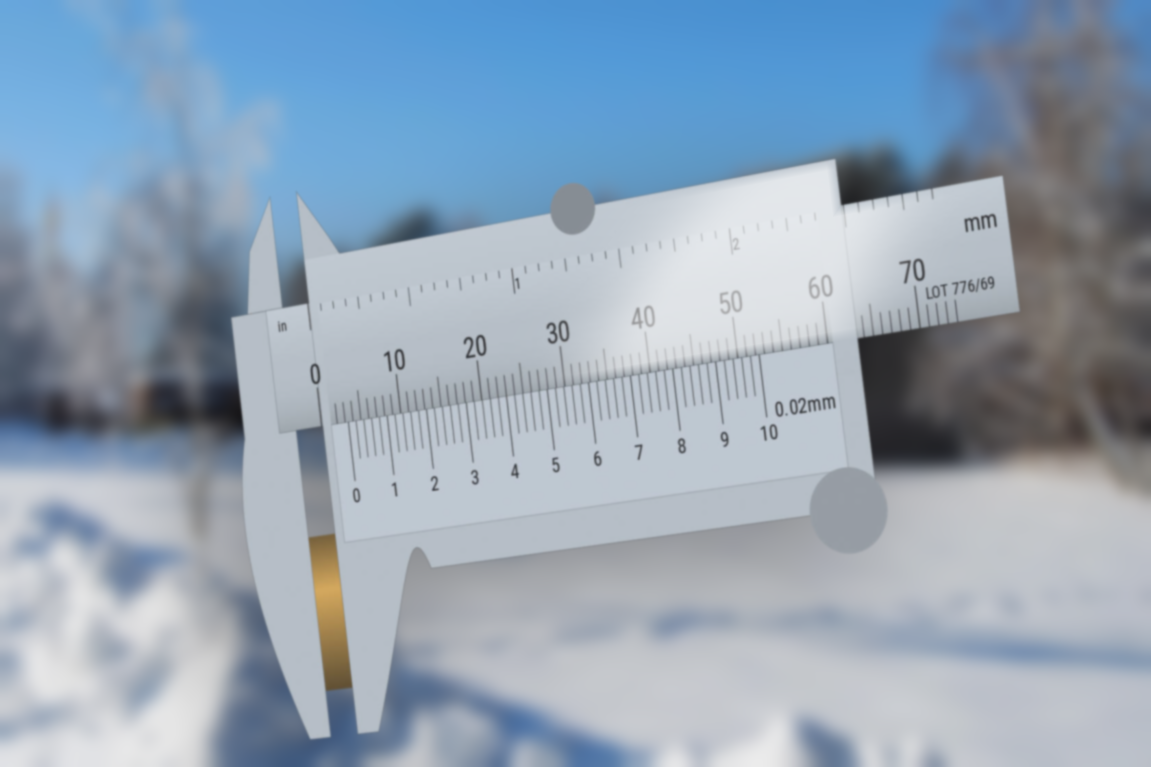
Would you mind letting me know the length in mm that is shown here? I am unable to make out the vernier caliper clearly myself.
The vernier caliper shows 3.4 mm
